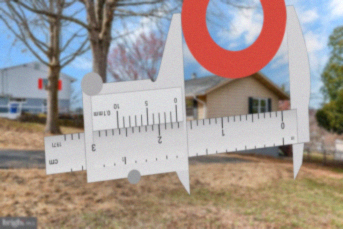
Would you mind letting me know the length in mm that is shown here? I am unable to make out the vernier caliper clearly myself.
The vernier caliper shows 17.2 mm
